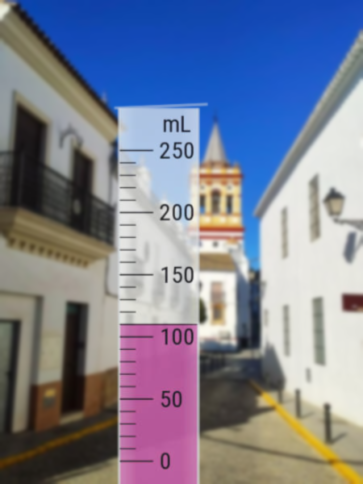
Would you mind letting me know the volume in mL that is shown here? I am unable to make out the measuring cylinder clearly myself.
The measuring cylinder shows 110 mL
